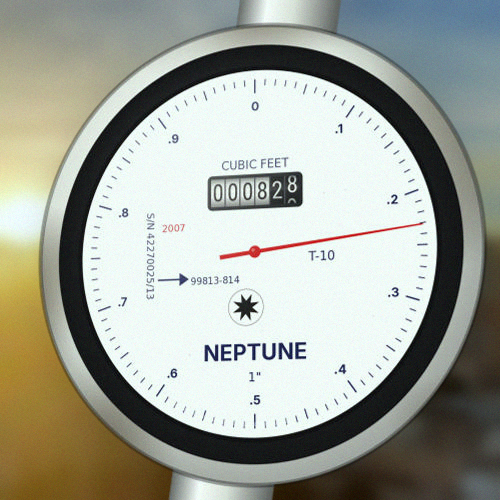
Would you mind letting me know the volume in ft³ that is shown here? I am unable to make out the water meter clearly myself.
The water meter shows 828.23 ft³
